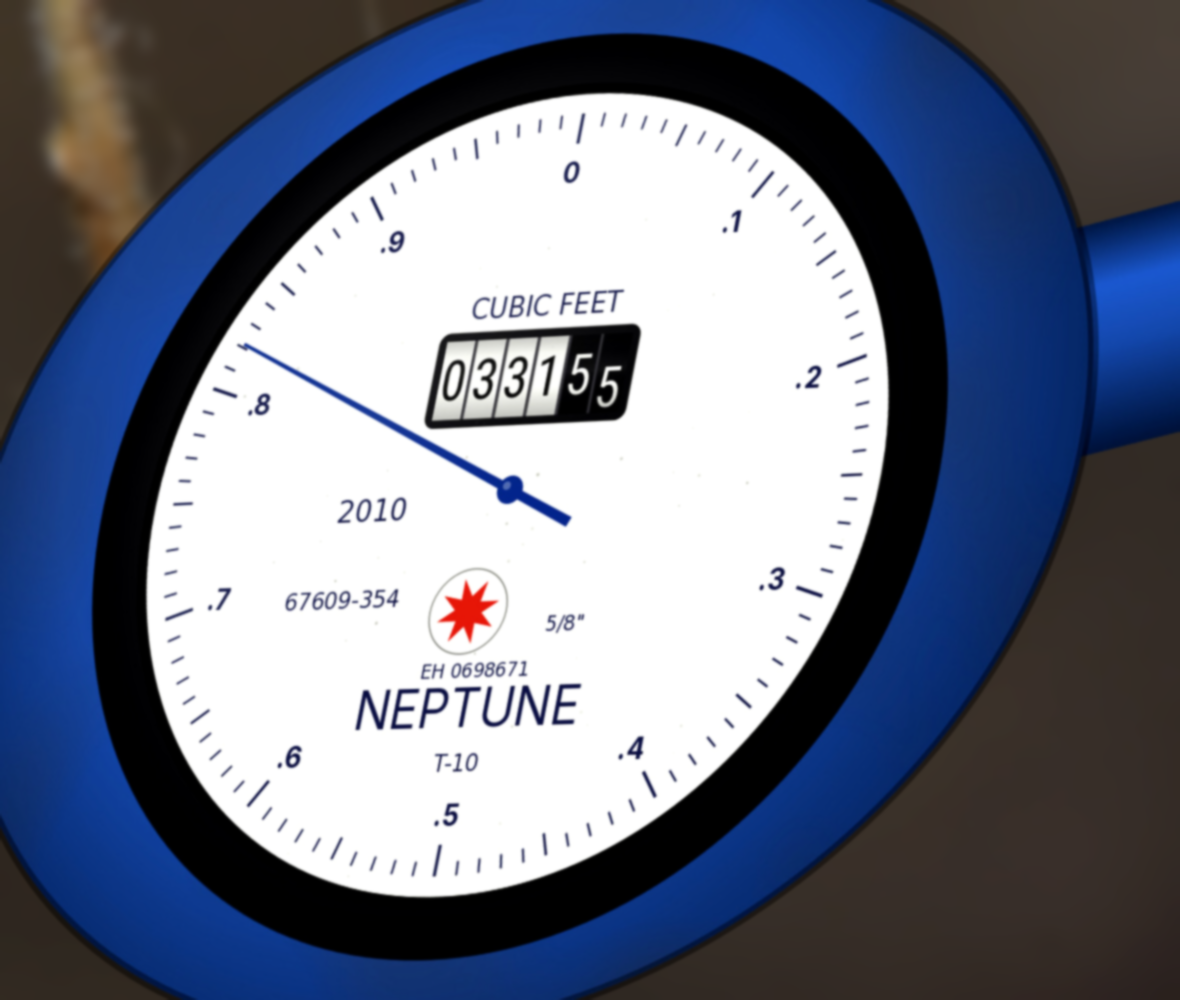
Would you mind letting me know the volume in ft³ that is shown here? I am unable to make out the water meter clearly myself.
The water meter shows 33154.82 ft³
